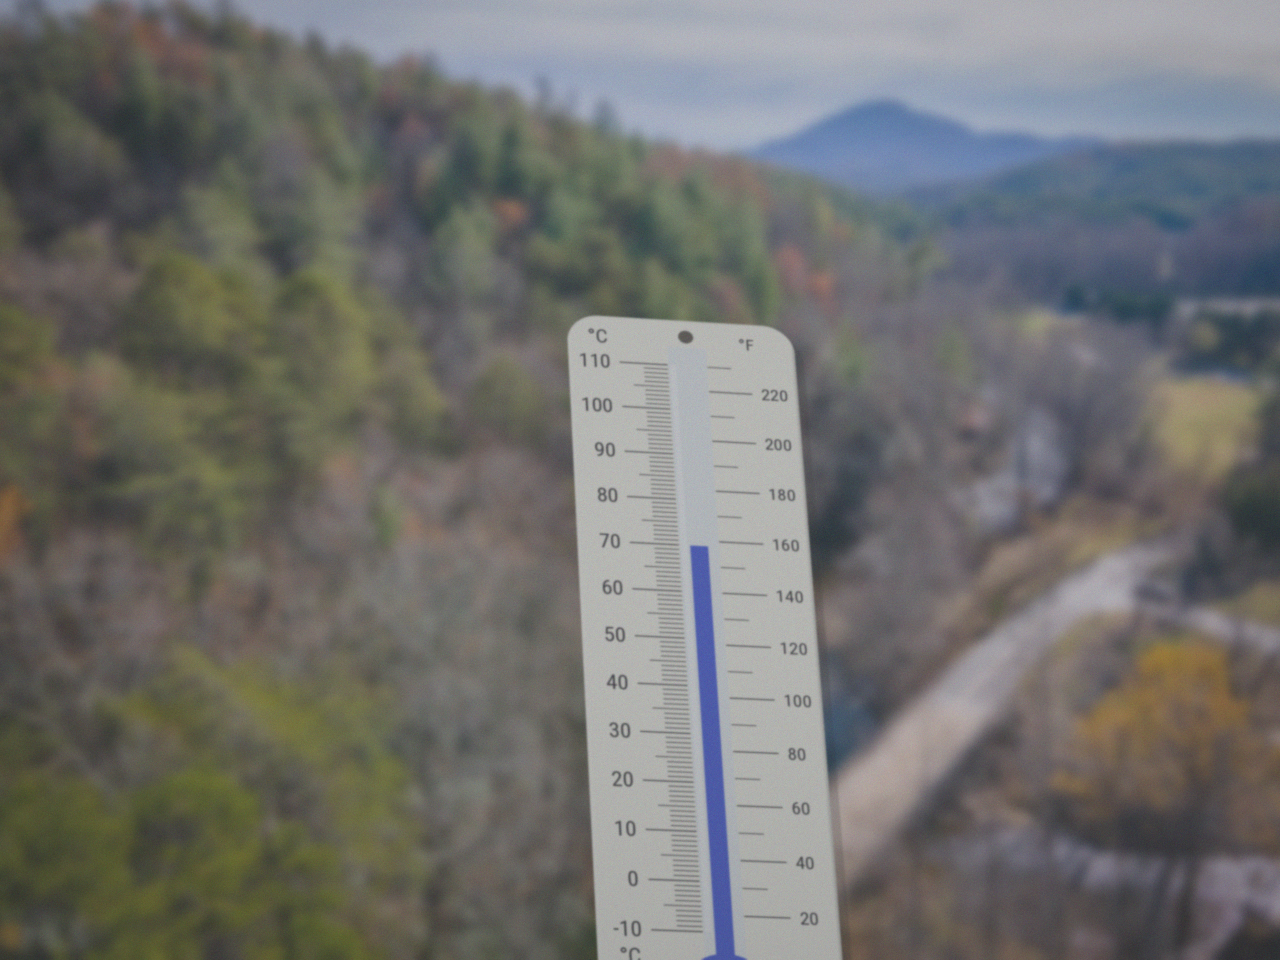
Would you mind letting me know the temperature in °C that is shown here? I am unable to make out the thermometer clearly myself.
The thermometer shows 70 °C
